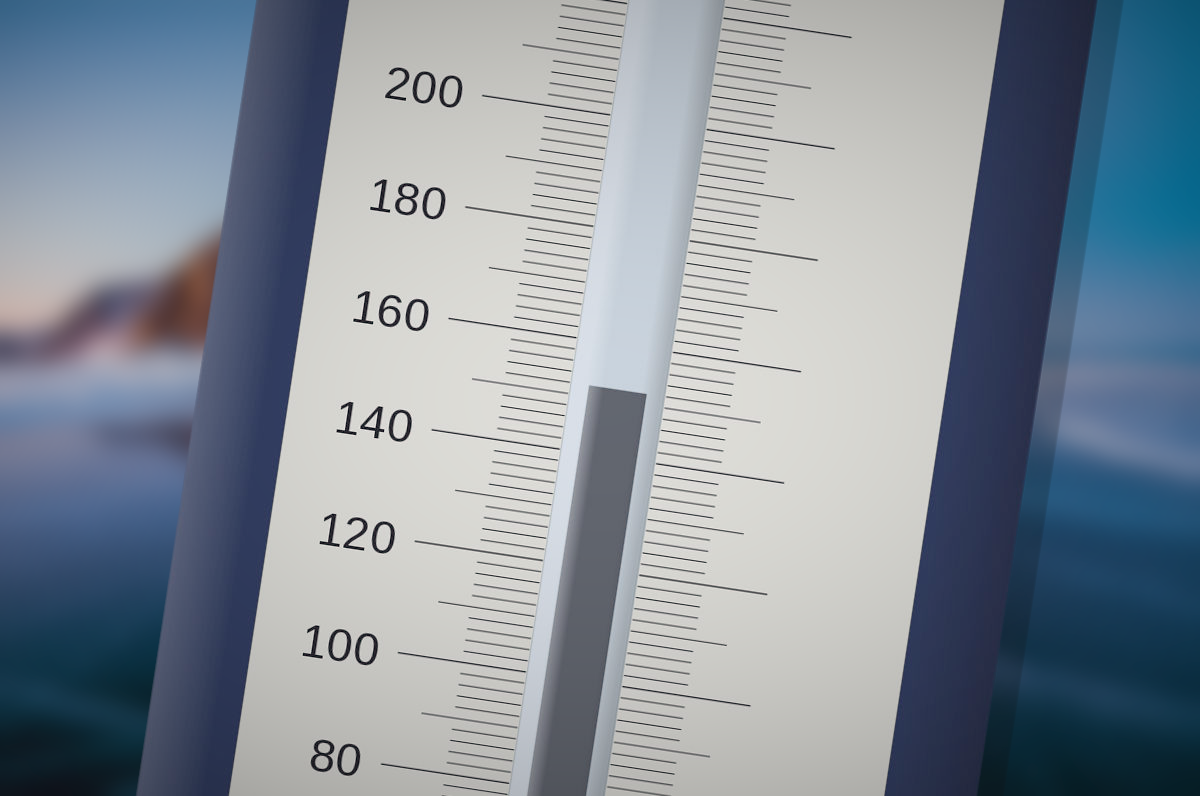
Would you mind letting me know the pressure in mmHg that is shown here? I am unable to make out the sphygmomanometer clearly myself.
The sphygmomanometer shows 152 mmHg
